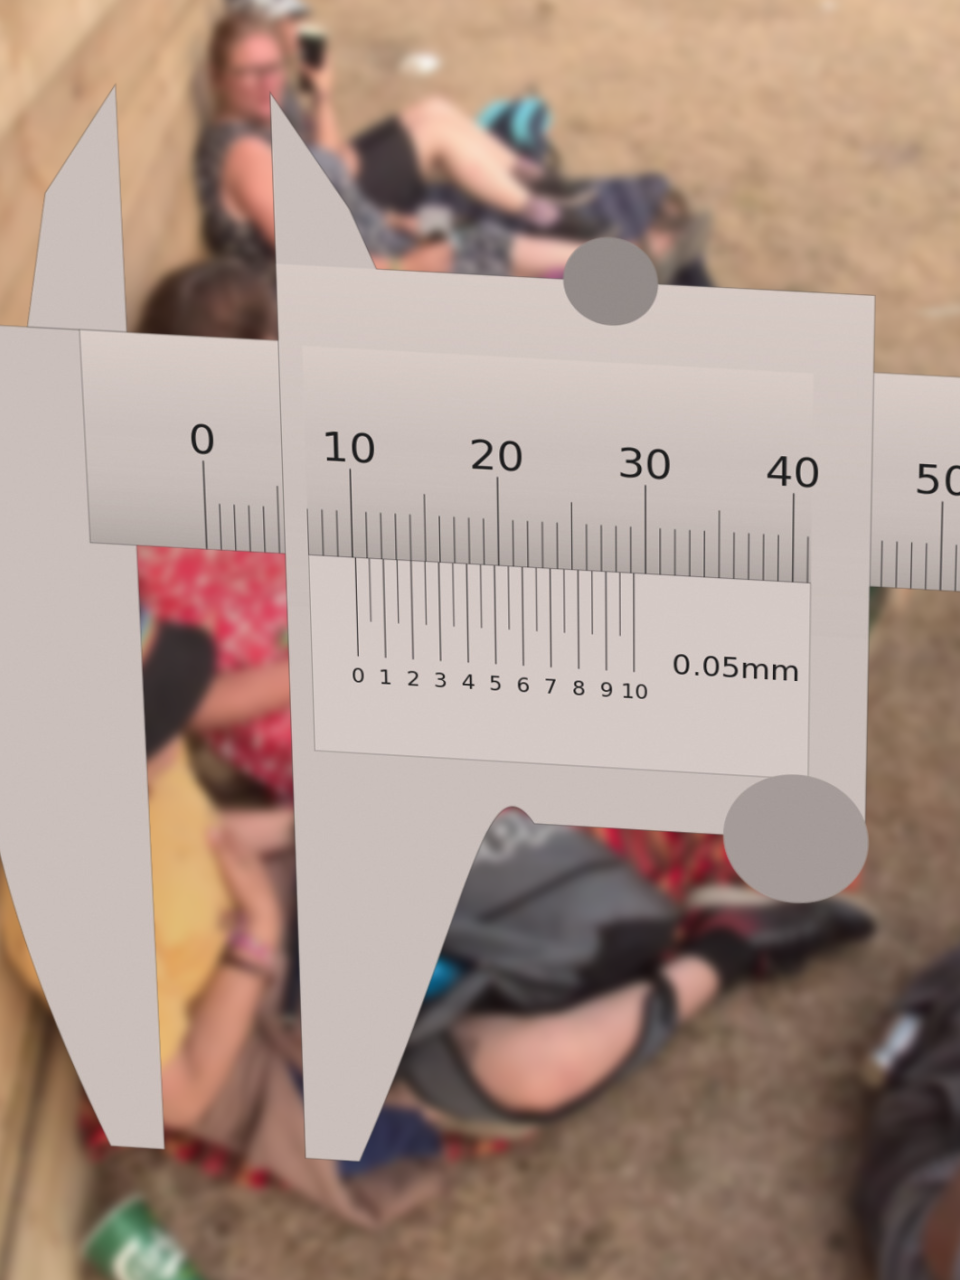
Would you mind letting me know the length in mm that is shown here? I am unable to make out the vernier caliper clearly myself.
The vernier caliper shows 10.2 mm
